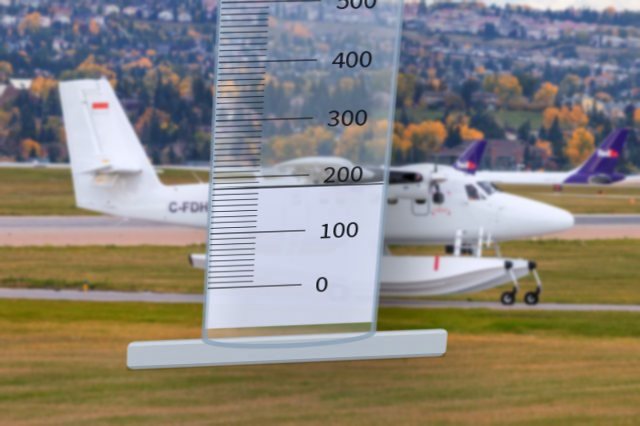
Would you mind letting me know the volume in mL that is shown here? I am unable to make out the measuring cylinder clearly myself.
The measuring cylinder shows 180 mL
